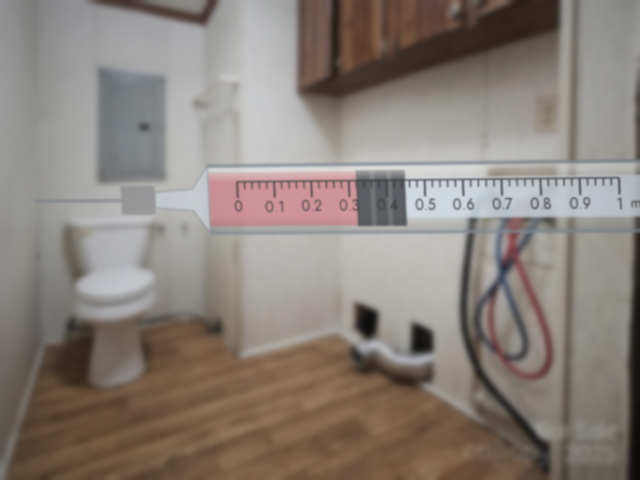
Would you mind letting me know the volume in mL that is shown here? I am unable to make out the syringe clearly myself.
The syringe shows 0.32 mL
